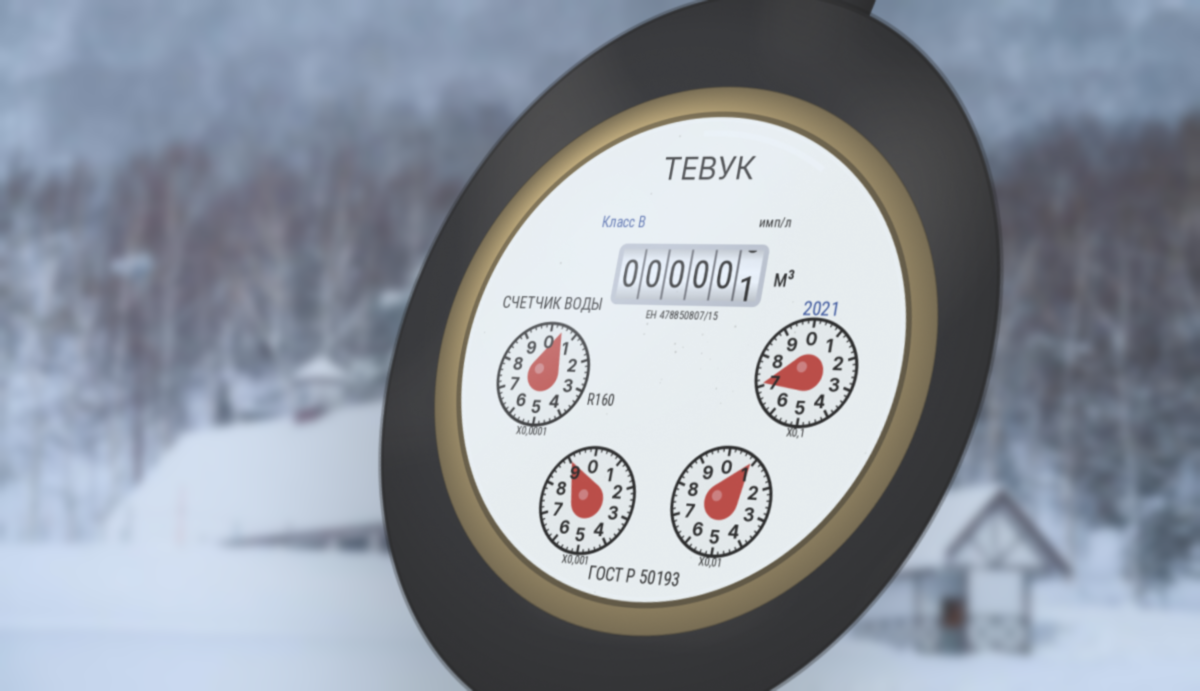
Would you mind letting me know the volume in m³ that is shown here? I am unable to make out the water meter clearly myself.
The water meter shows 0.7090 m³
